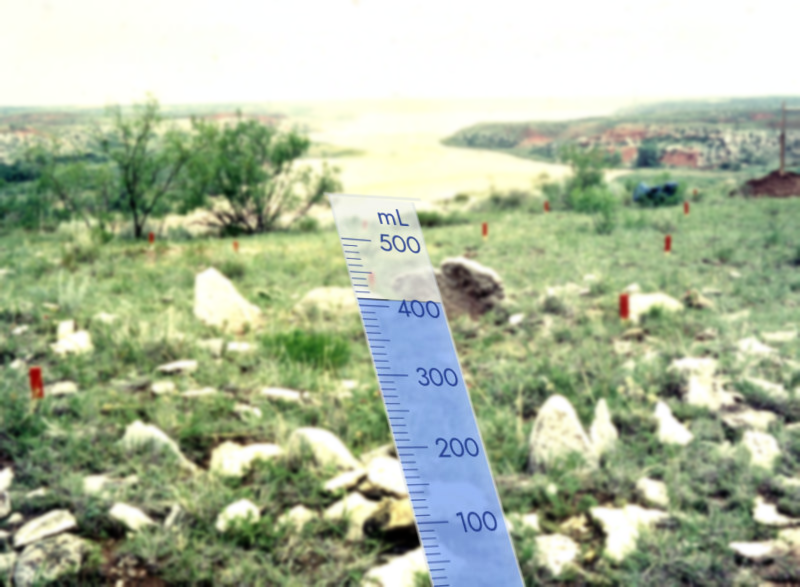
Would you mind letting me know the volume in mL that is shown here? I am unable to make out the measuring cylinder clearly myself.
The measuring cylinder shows 410 mL
